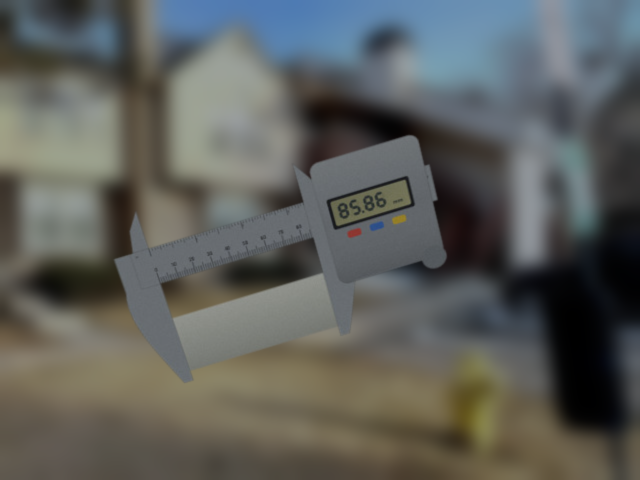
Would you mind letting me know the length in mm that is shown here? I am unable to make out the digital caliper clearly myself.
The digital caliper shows 85.86 mm
